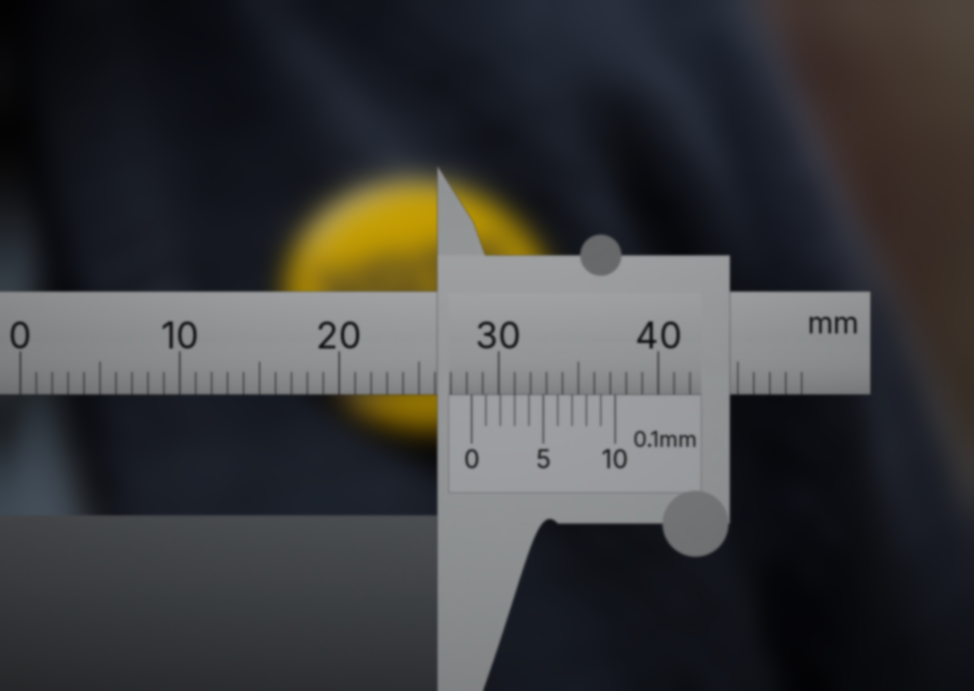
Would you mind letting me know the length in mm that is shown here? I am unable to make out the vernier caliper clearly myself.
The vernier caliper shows 28.3 mm
